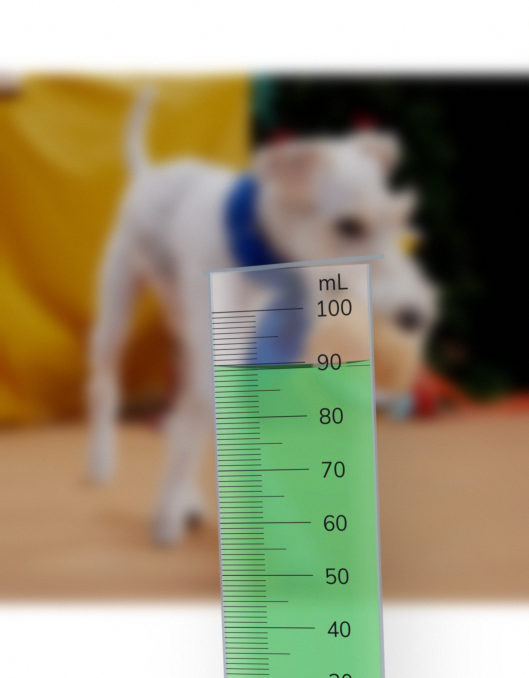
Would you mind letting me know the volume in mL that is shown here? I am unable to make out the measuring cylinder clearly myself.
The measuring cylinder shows 89 mL
